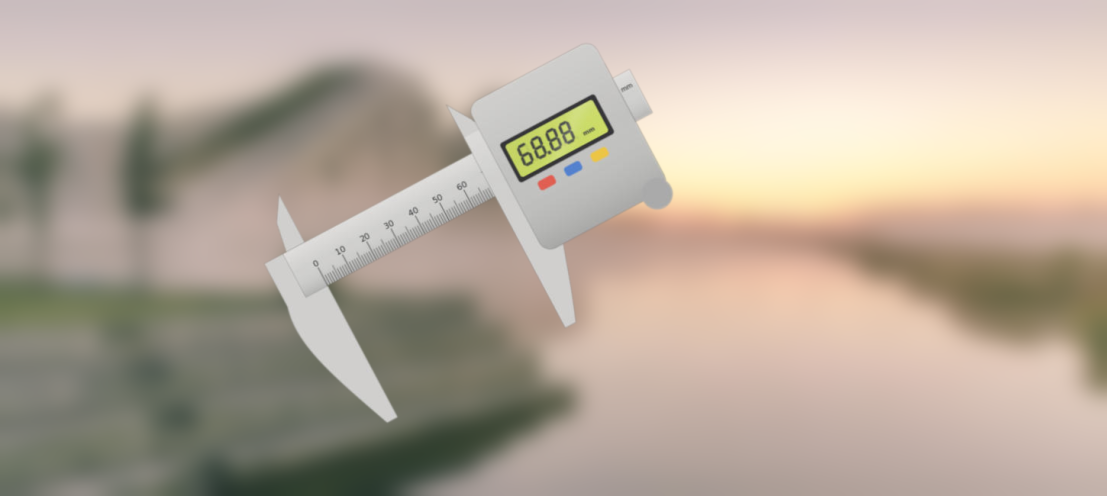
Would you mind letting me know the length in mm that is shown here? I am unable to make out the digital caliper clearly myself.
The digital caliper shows 68.88 mm
